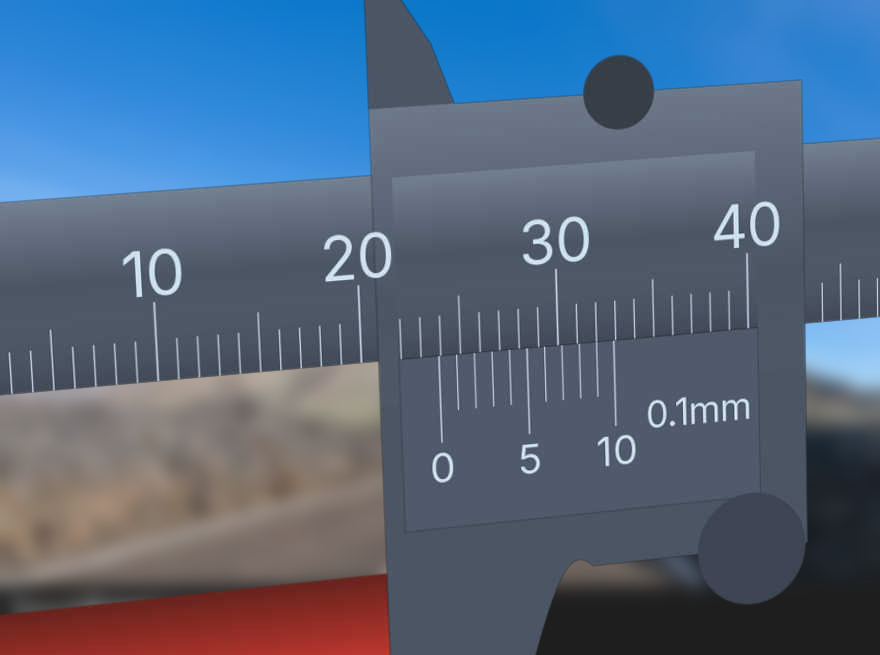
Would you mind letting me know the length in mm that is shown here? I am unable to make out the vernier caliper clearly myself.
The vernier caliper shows 23.9 mm
